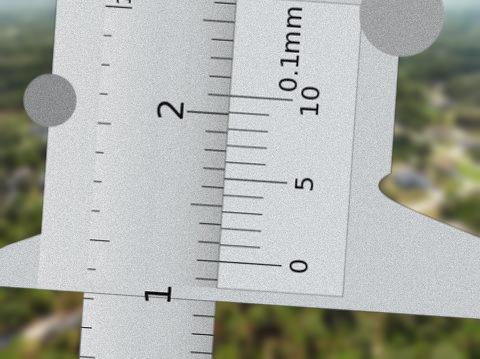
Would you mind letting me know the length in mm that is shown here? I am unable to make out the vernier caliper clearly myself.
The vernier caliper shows 12.0 mm
